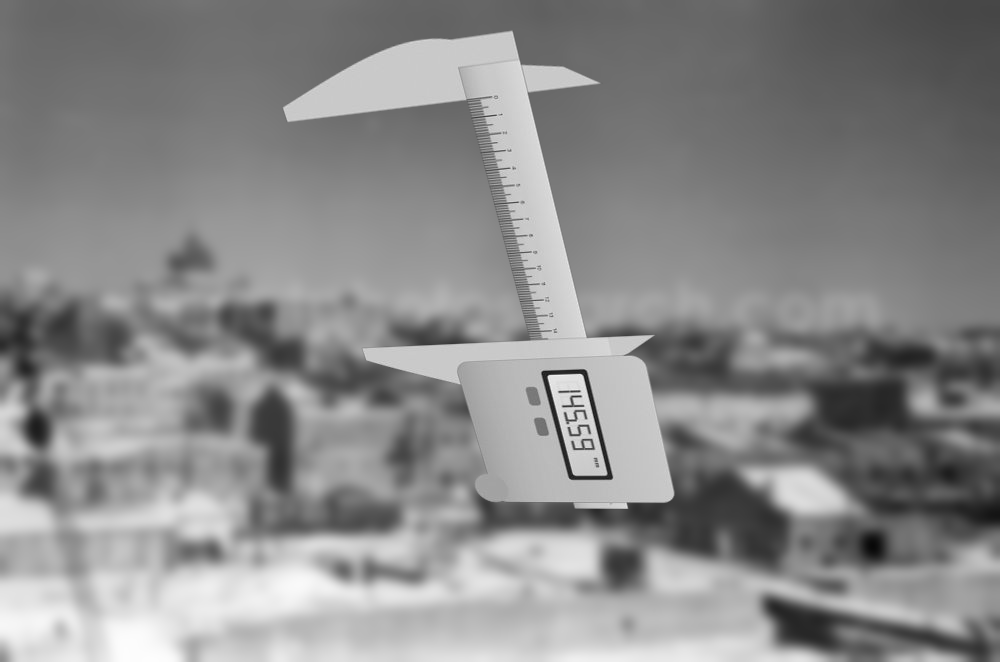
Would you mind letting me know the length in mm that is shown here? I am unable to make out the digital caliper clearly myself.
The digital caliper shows 145.59 mm
